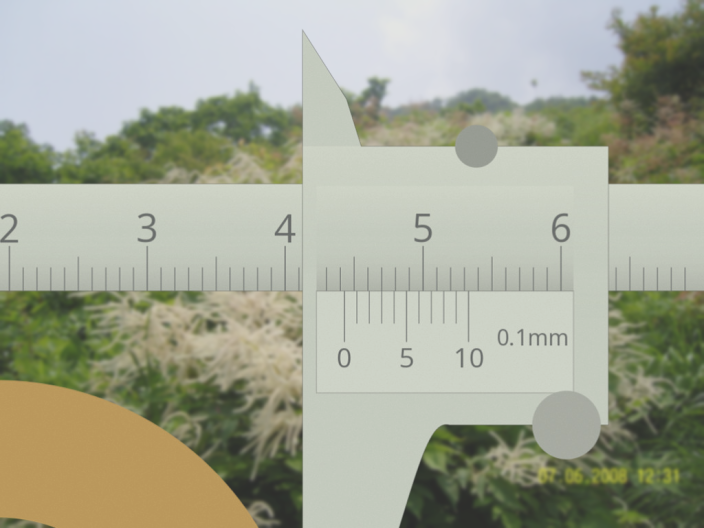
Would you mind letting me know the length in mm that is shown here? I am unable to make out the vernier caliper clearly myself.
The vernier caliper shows 44.3 mm
